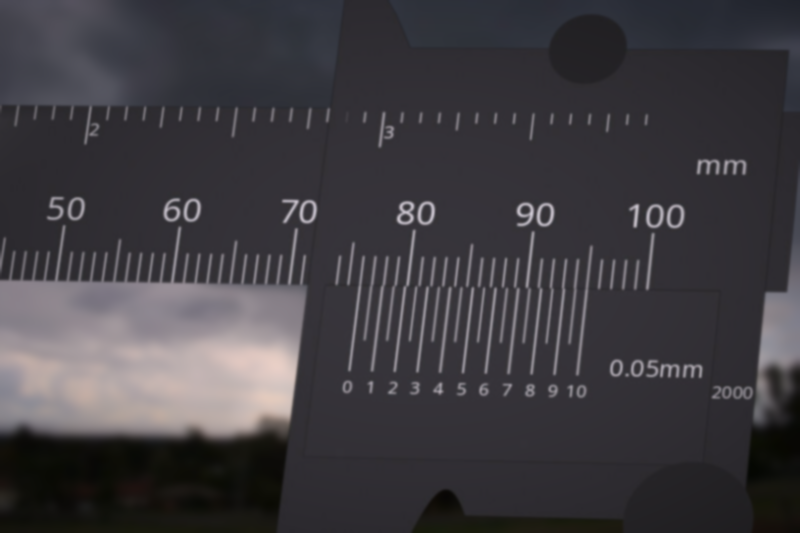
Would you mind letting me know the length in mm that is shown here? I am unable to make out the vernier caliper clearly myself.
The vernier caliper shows 76.0 mm
